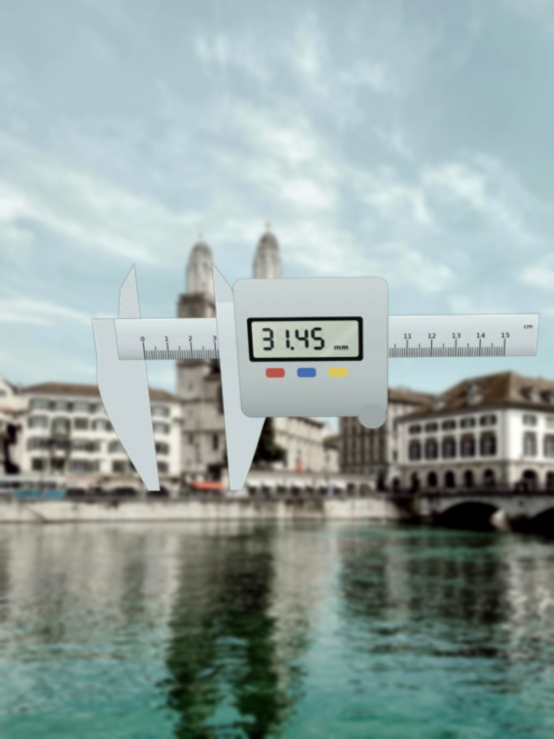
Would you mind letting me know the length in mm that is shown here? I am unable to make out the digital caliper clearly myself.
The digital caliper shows 31.45 mm
